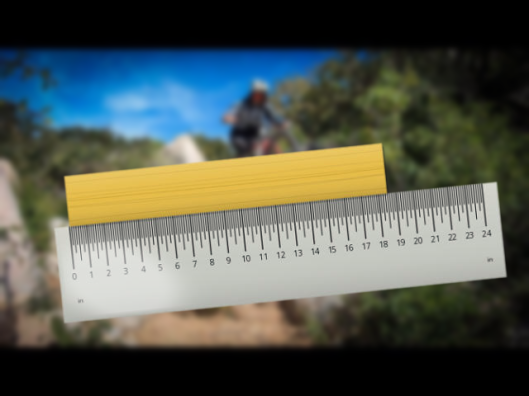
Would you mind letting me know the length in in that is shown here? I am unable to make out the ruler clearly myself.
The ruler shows 18.5 in
